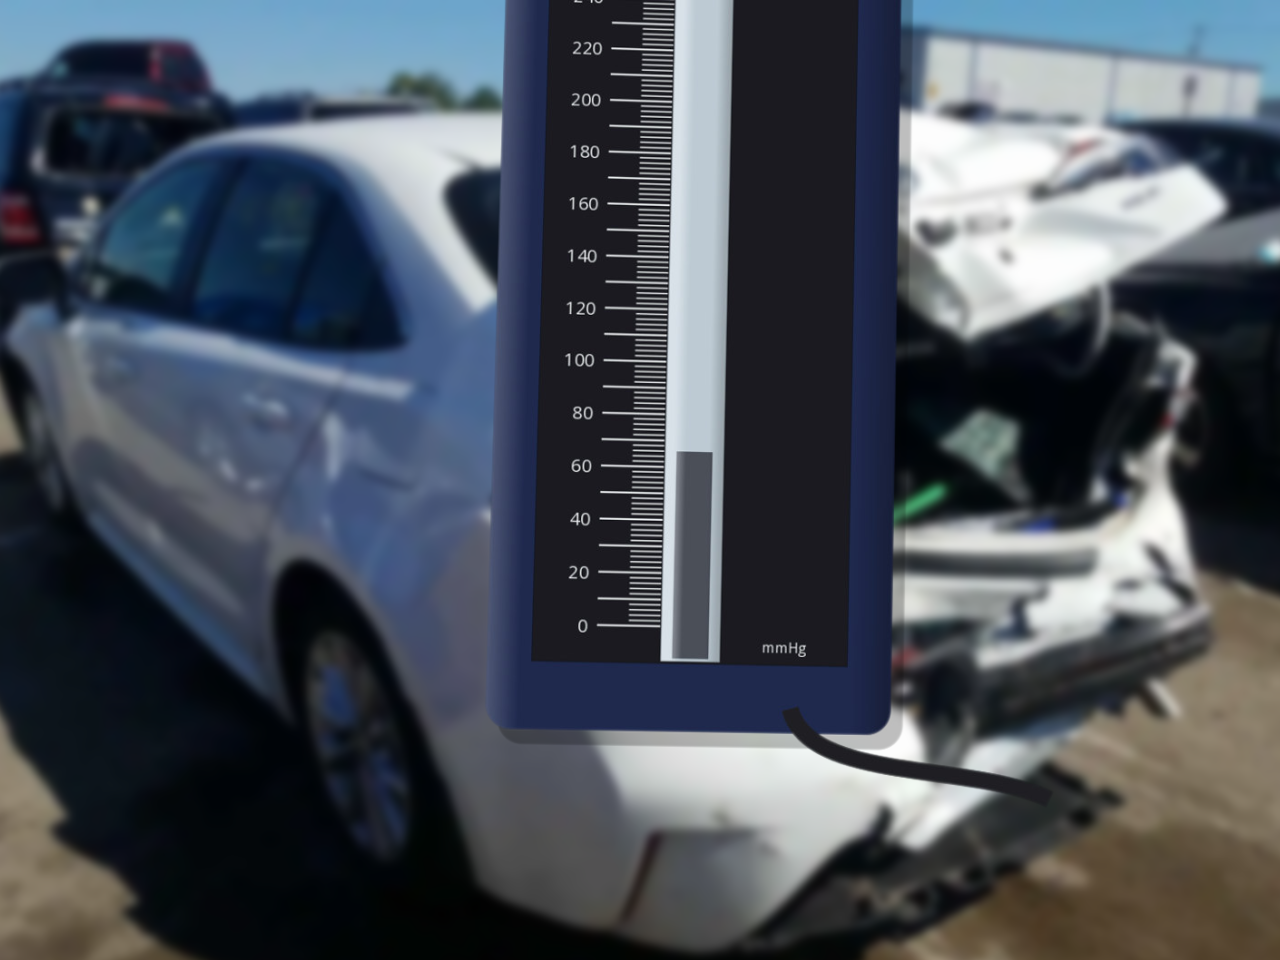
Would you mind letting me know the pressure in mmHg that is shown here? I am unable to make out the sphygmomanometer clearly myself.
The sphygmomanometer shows 66 mmHg
